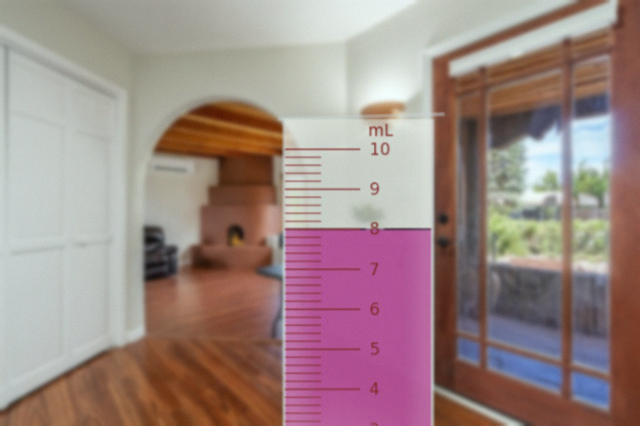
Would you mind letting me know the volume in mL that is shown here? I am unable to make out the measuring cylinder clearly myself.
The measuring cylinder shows 8 mL
